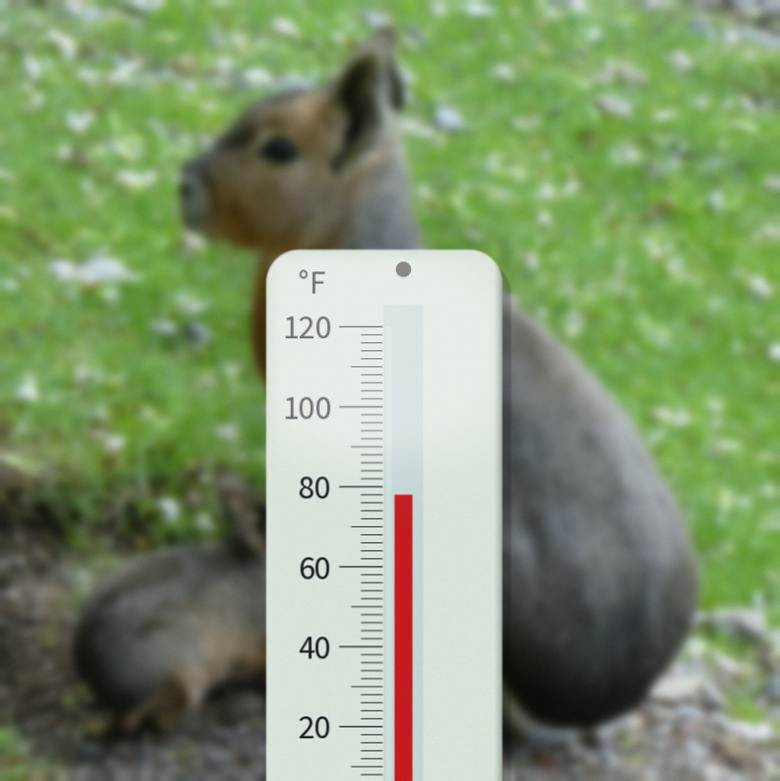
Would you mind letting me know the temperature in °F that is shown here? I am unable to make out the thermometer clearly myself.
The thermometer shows 78 °F
